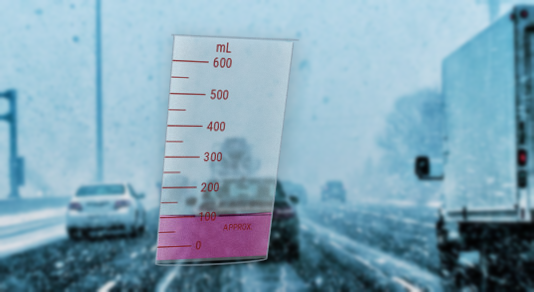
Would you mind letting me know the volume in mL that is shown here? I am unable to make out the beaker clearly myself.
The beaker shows 100 mL
